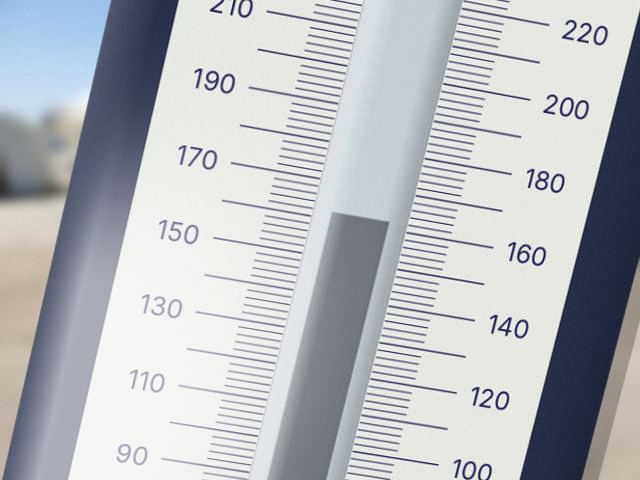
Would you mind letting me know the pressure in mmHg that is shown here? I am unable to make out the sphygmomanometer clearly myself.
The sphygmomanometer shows 162 mmHg
